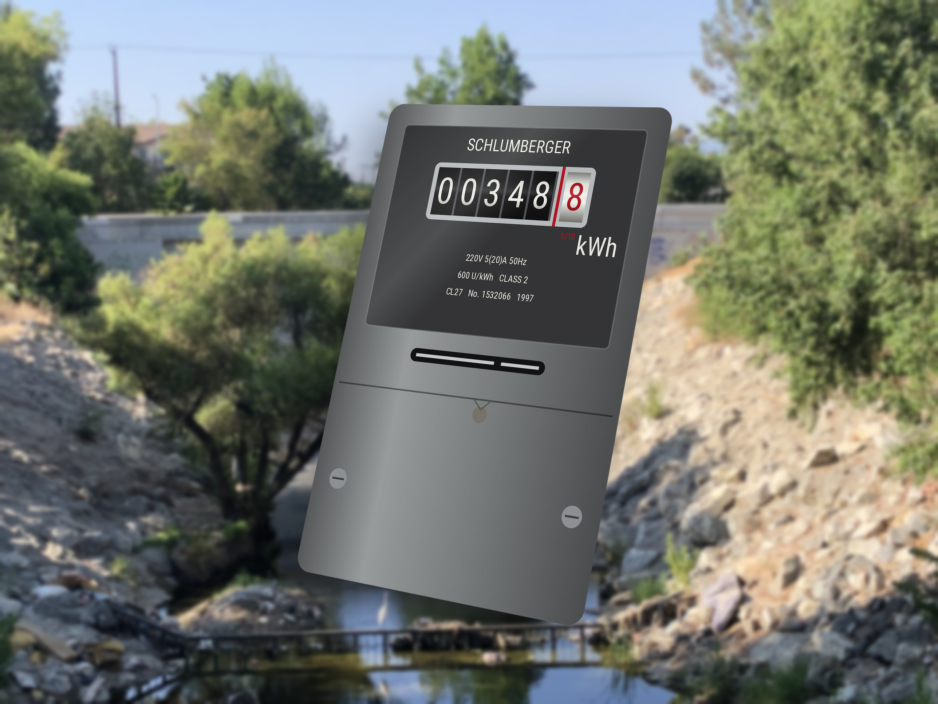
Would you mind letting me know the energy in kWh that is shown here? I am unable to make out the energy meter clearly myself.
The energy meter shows 348.8 kWh
